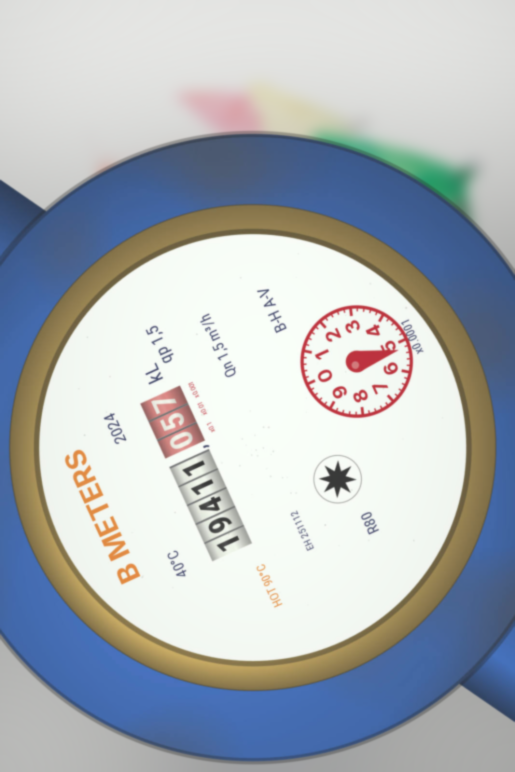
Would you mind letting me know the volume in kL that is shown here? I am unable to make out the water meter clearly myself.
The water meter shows 19411.0575 kL
